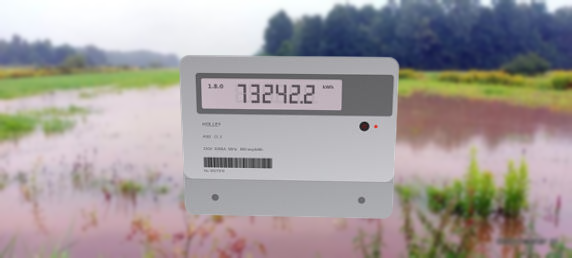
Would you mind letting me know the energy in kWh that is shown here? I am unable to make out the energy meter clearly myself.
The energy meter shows 73242.2 kWh
